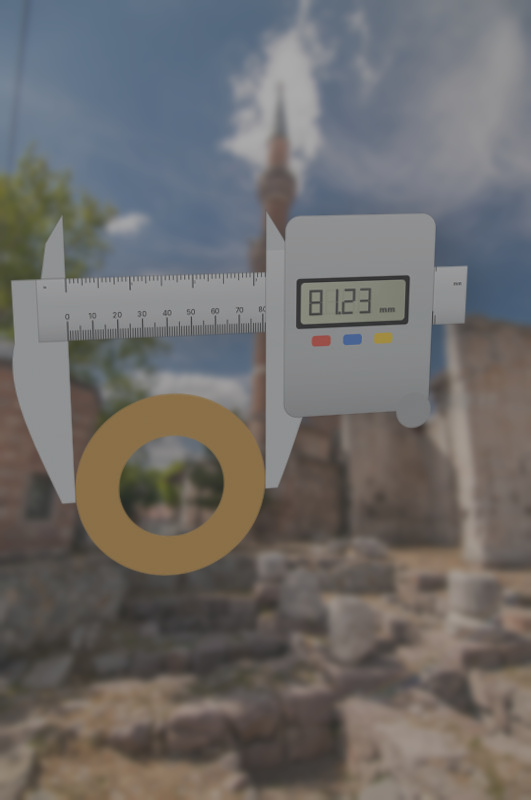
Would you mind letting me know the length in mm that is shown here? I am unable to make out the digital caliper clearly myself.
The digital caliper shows 81.23 mm
